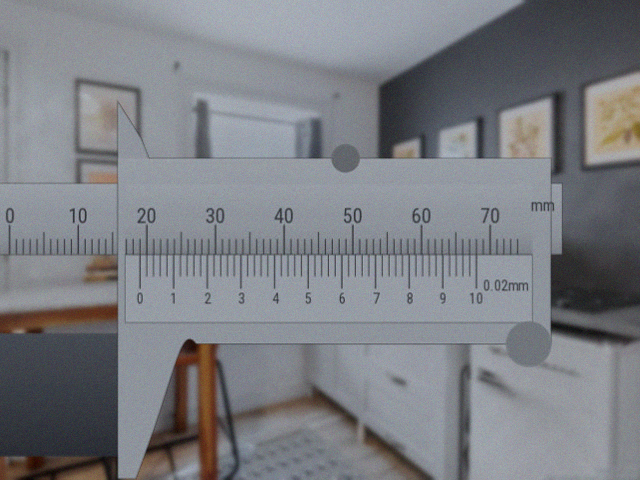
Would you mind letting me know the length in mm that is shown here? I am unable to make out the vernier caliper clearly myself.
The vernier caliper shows 19.0 mm
